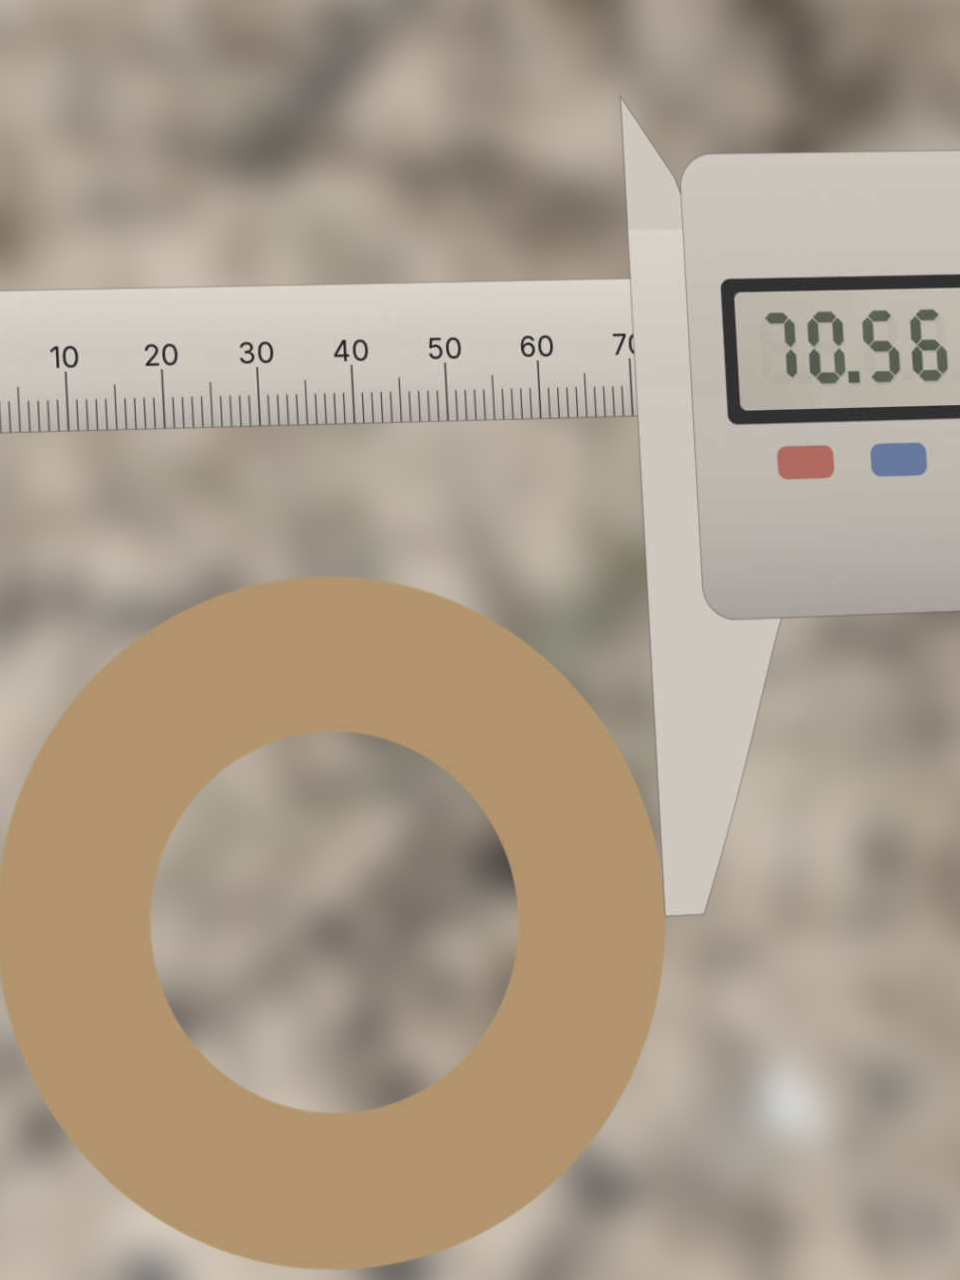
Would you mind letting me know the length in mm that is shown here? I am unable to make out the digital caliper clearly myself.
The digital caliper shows 70.56 mm
